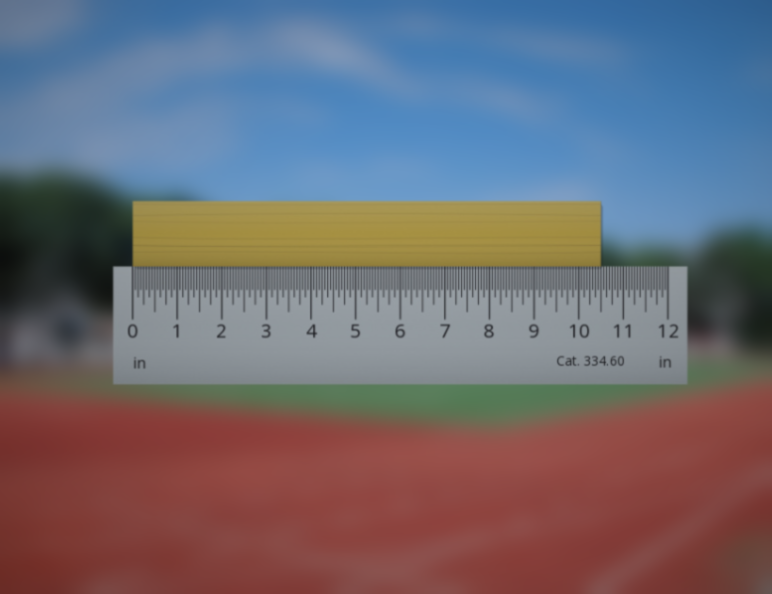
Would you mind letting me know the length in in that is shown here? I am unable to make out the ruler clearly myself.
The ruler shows 10.5 in
